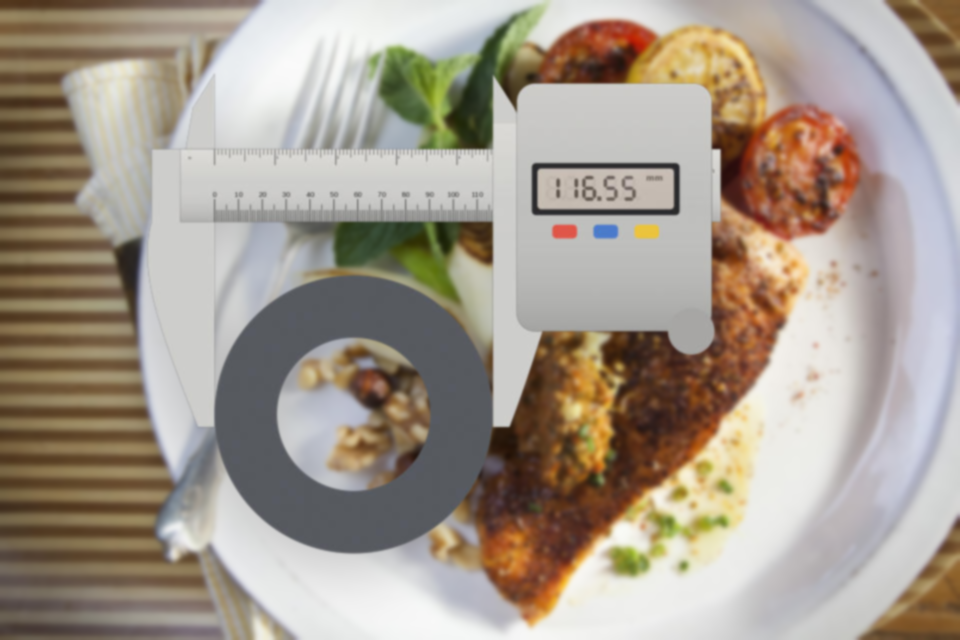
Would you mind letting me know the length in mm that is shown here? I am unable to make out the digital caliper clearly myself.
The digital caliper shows 116.55 mm
